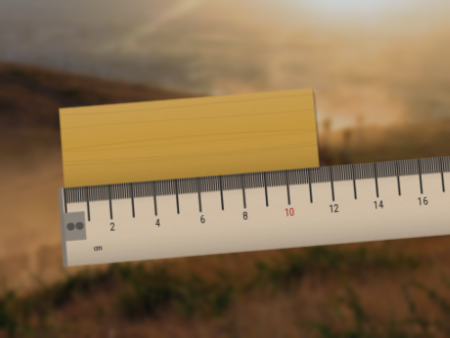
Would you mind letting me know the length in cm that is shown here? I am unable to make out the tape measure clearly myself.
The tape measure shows 11.5 cm
